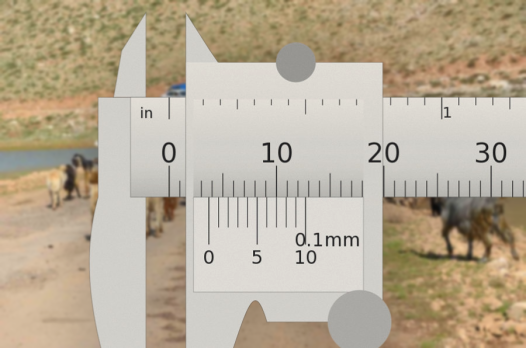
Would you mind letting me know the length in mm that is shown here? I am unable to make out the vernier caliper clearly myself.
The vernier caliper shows 3.7 mm
